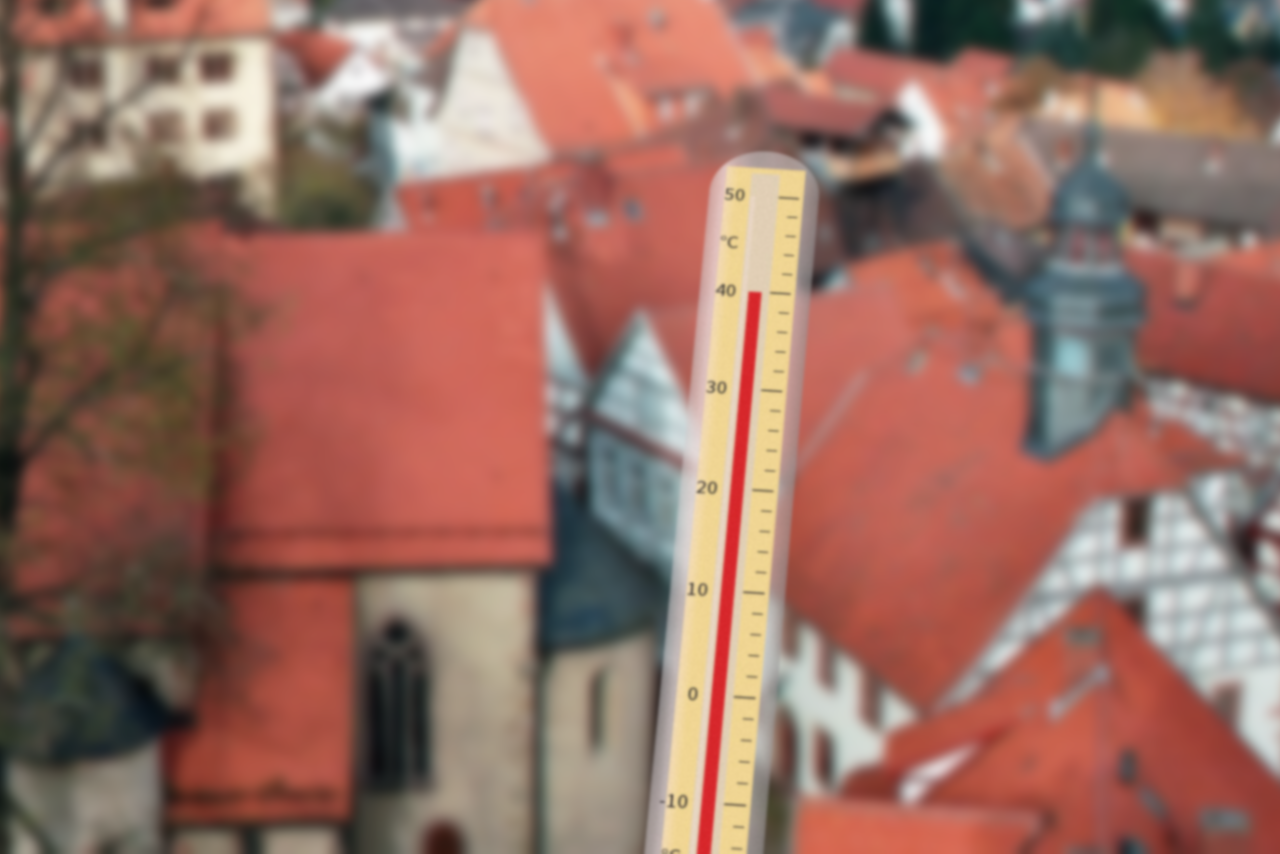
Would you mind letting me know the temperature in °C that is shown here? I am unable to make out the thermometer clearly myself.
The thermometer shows 40 °C
